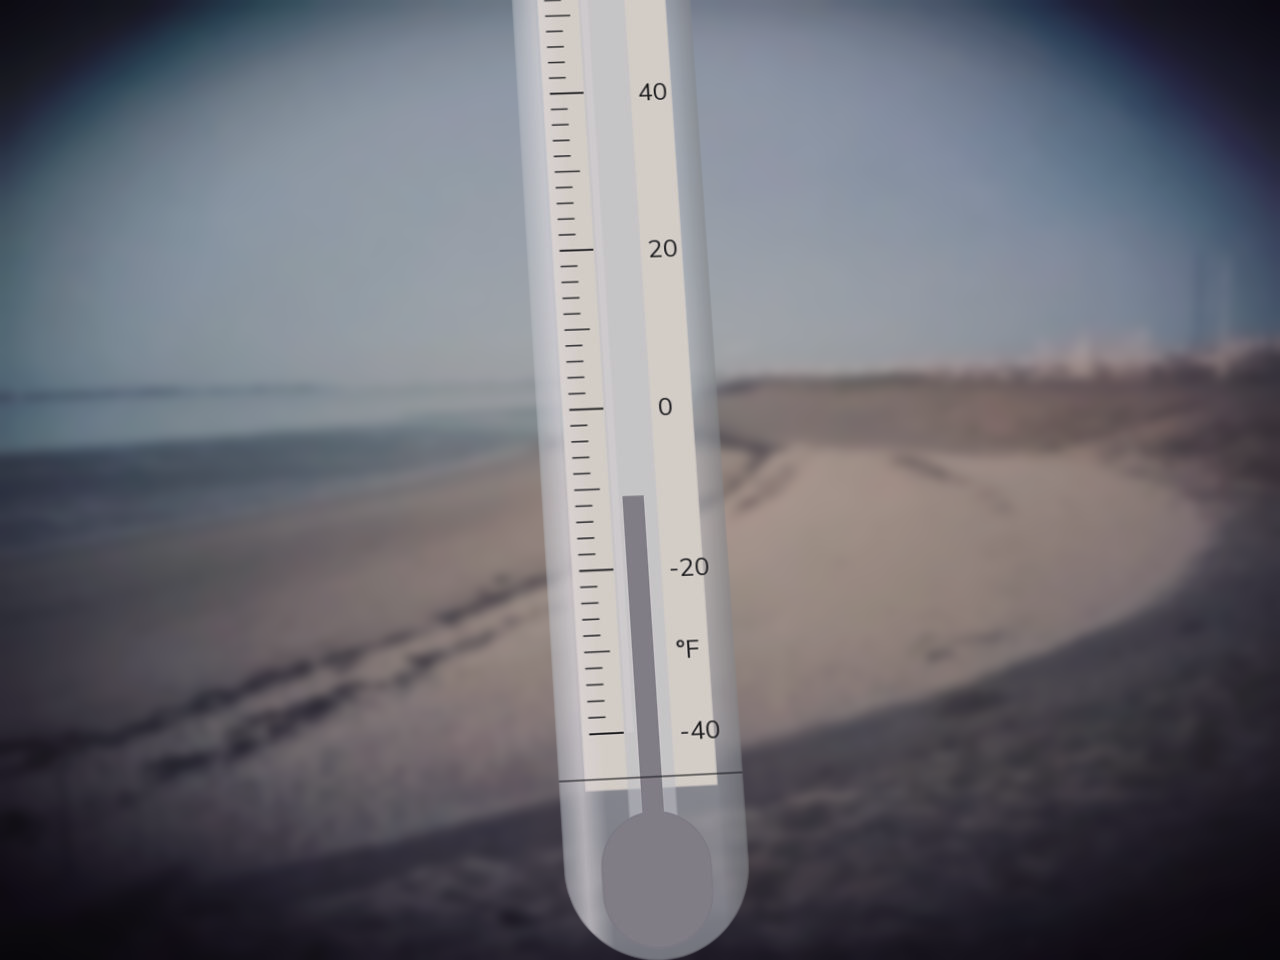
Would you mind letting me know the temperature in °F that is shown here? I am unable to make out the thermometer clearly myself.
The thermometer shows -11 °F
